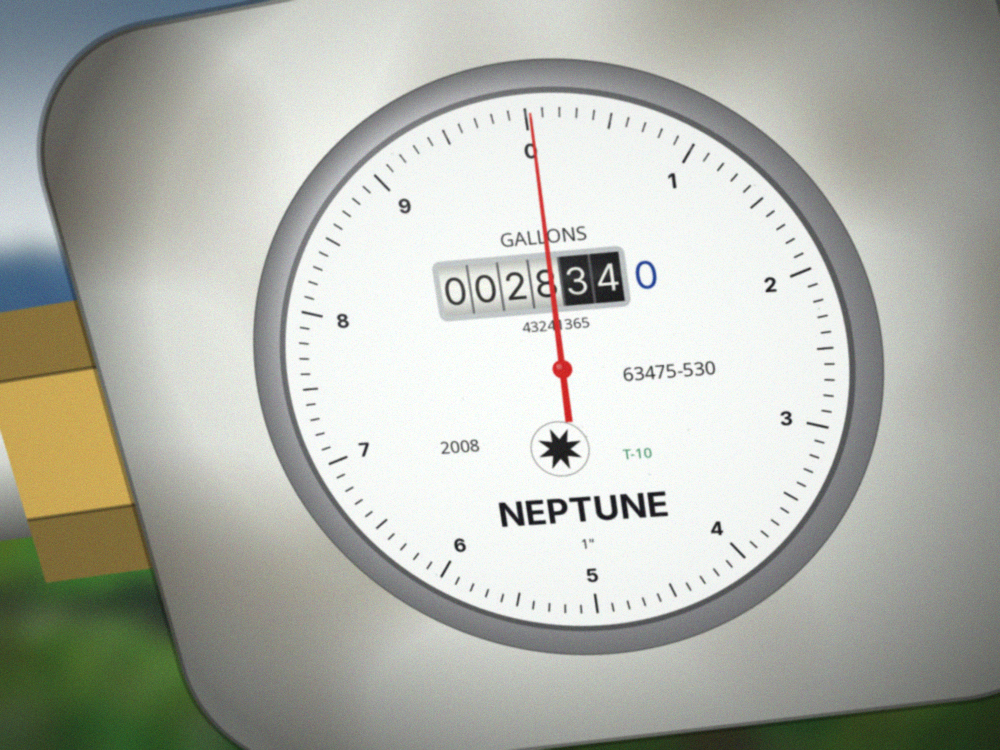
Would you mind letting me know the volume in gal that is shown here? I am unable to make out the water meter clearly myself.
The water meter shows 28340.0 gal
